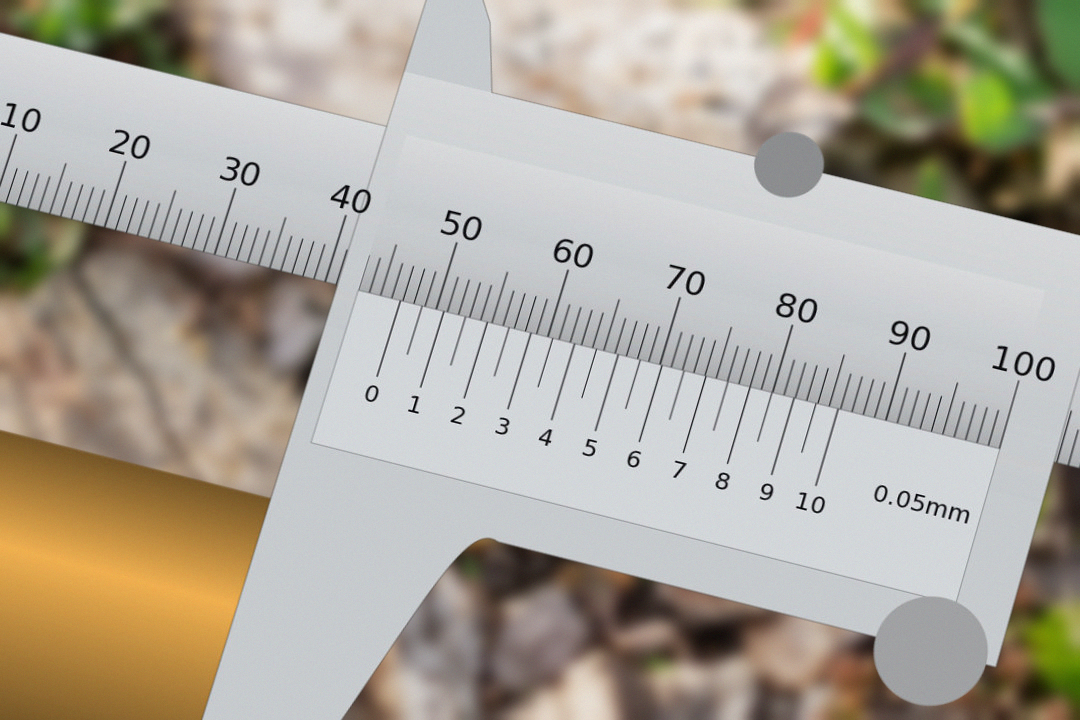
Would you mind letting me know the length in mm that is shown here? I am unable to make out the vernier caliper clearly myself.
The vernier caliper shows 46.8 mm
